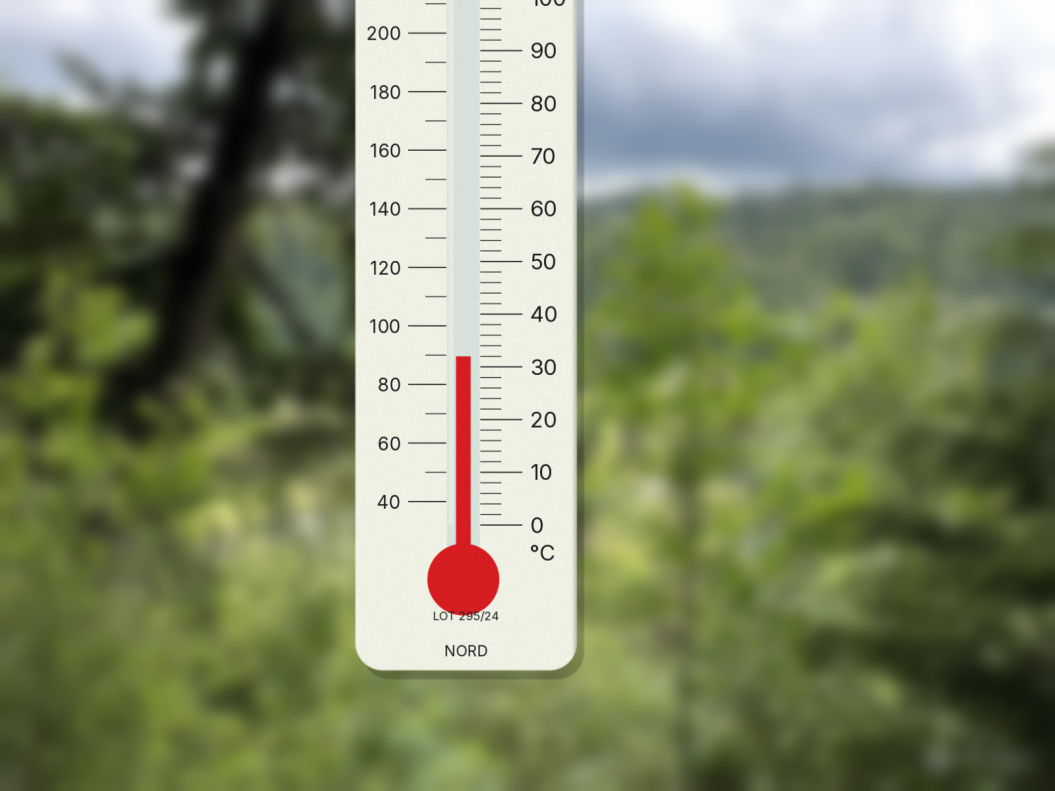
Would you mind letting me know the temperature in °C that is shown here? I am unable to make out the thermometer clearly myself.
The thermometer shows 32 °C
